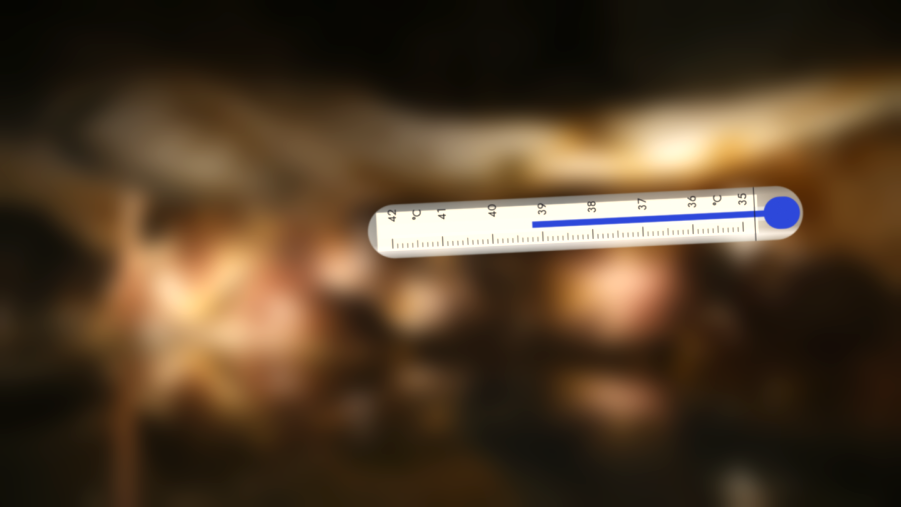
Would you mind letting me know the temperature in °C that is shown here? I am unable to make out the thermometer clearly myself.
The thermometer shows 39.2 °C
